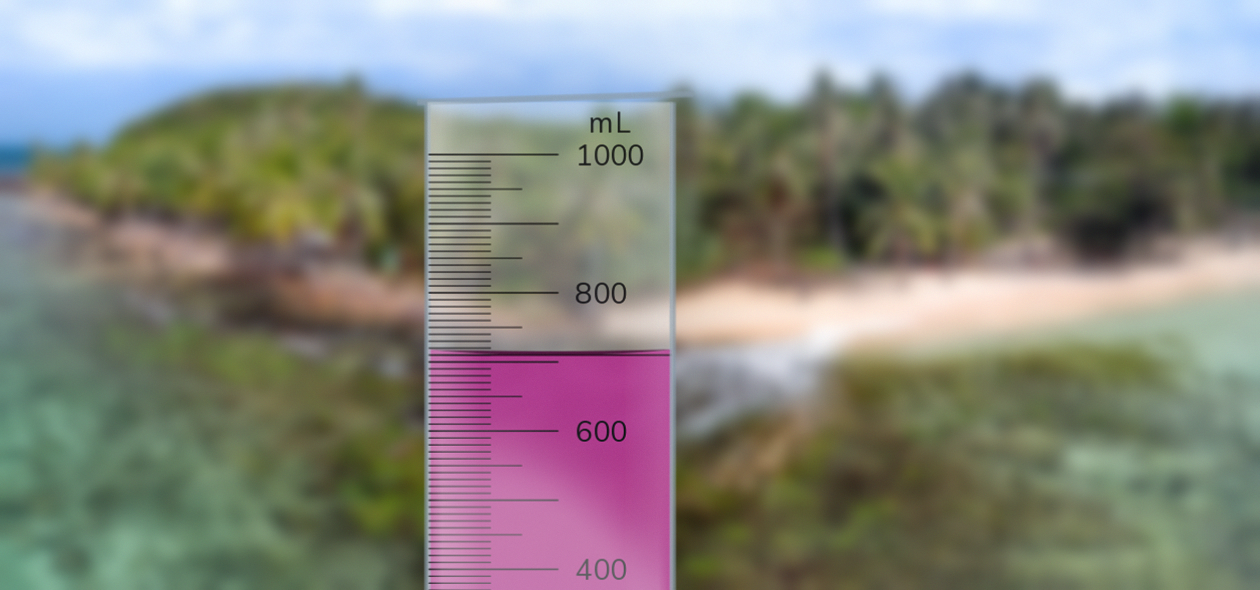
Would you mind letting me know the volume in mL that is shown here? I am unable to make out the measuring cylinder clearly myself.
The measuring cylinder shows 710 mL
